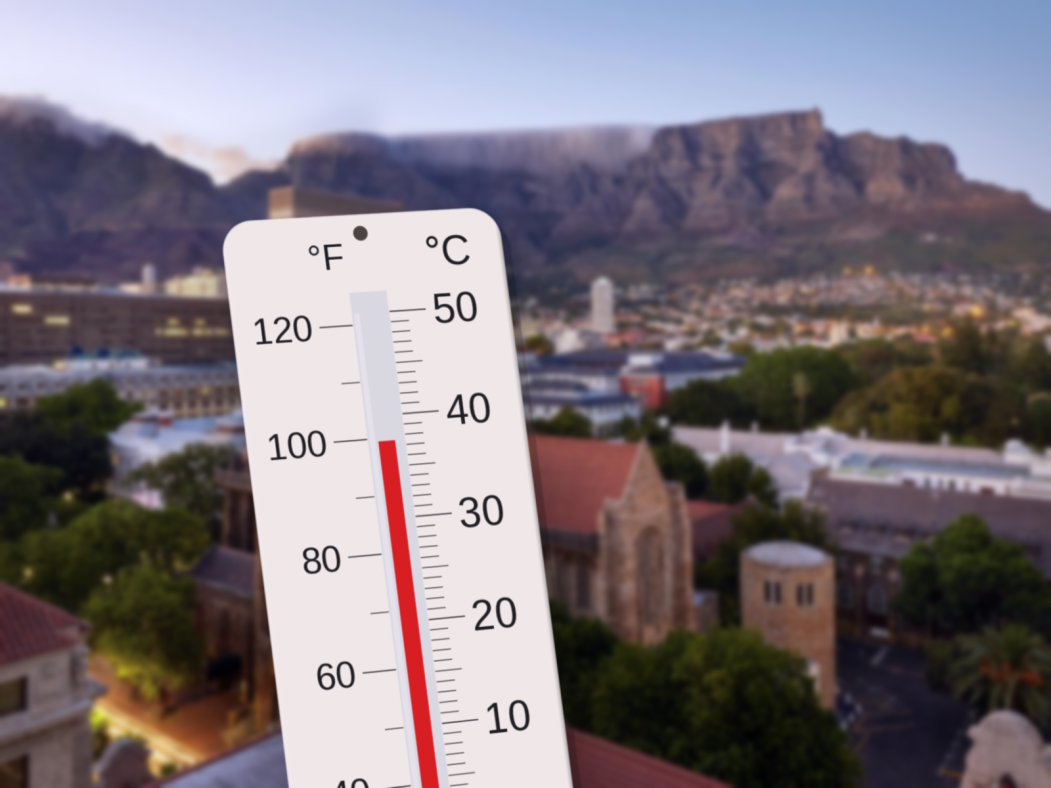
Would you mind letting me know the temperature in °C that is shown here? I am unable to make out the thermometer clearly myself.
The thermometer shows 37.5 °C
